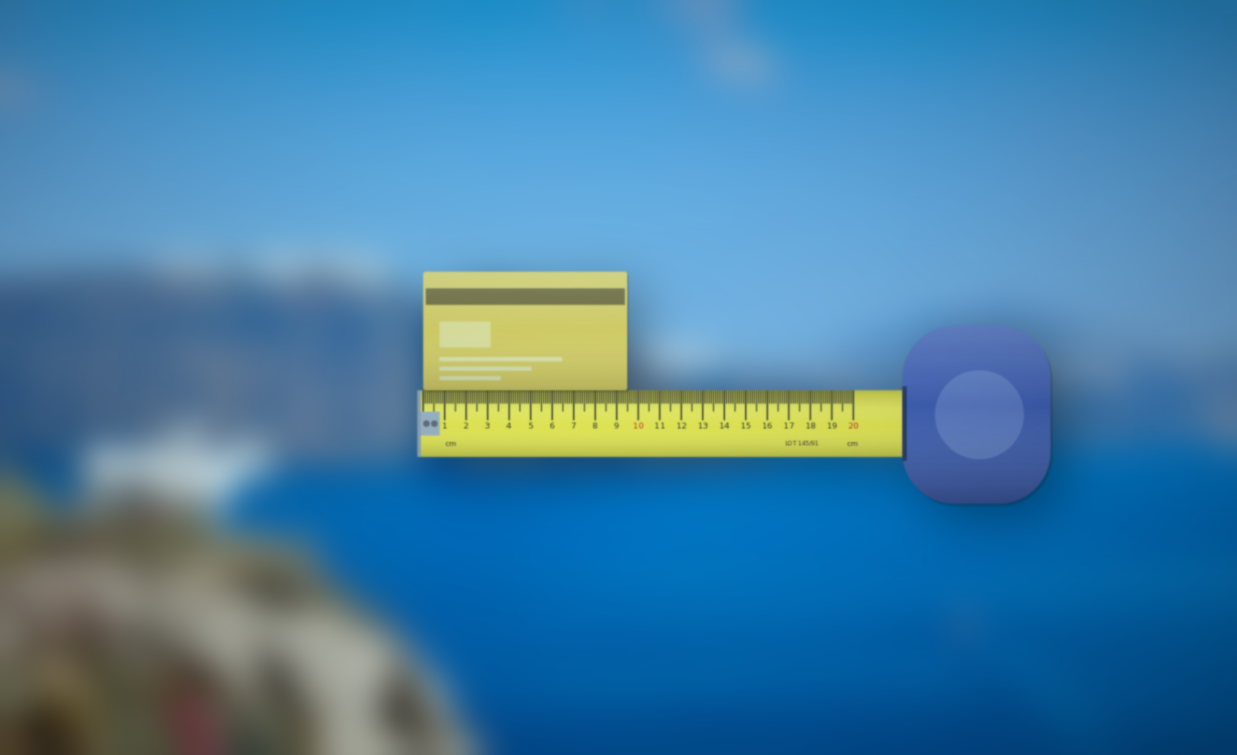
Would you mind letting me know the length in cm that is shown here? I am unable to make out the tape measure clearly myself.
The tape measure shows 9.5 cm
